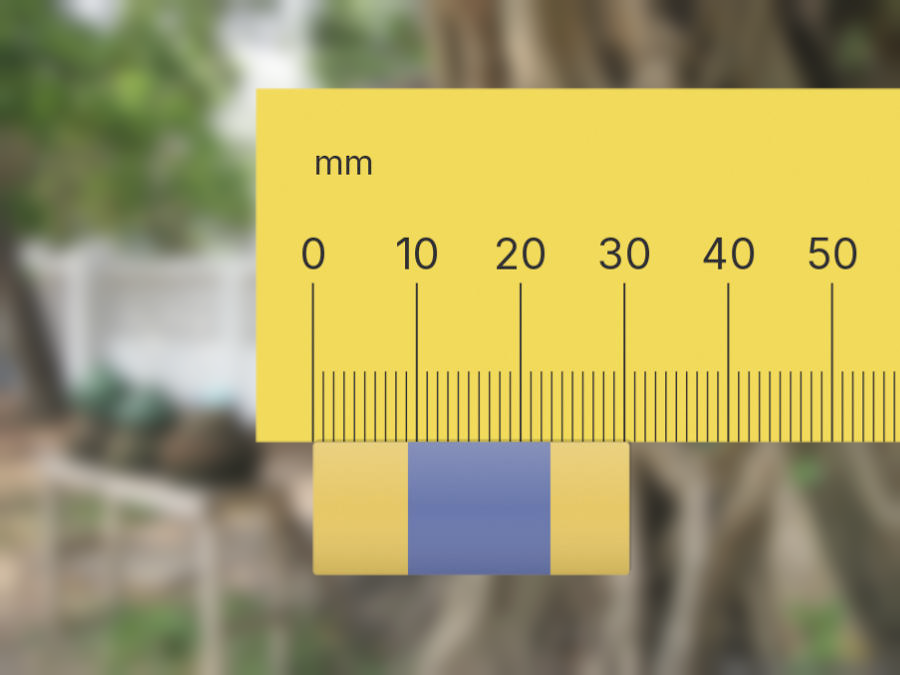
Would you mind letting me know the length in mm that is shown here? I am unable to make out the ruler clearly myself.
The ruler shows 30.5 mm
